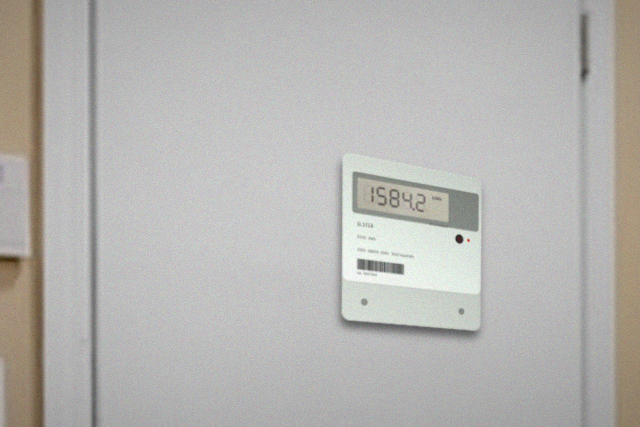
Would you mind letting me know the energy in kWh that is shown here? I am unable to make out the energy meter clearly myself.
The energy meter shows 1584.2 kWh
